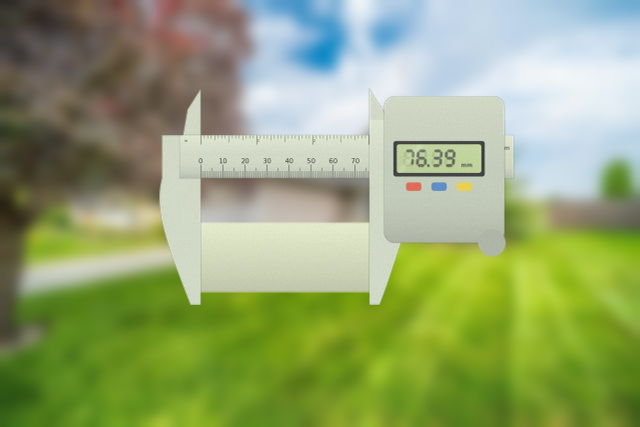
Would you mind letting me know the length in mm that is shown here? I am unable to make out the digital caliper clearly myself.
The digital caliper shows 76.39 mm
